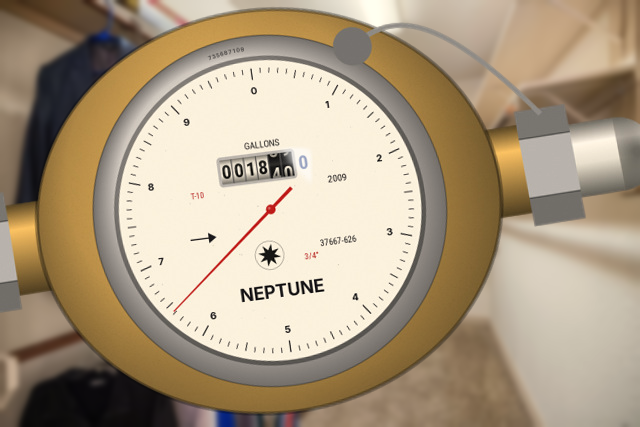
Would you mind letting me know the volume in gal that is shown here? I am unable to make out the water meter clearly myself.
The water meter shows 18396.4 gal
